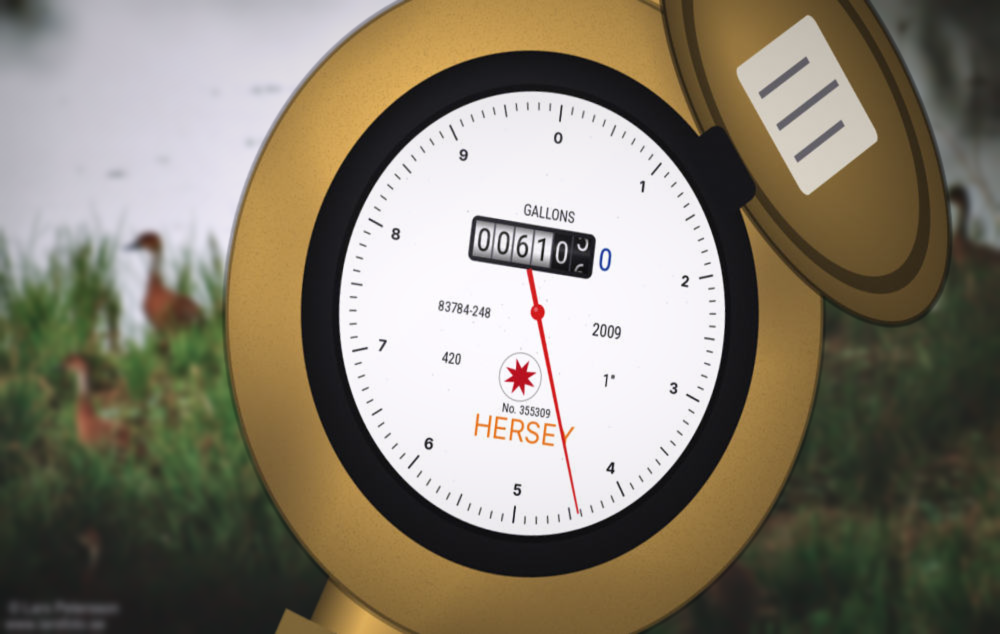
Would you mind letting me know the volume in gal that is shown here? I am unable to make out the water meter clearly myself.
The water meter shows 61054.4 gal
